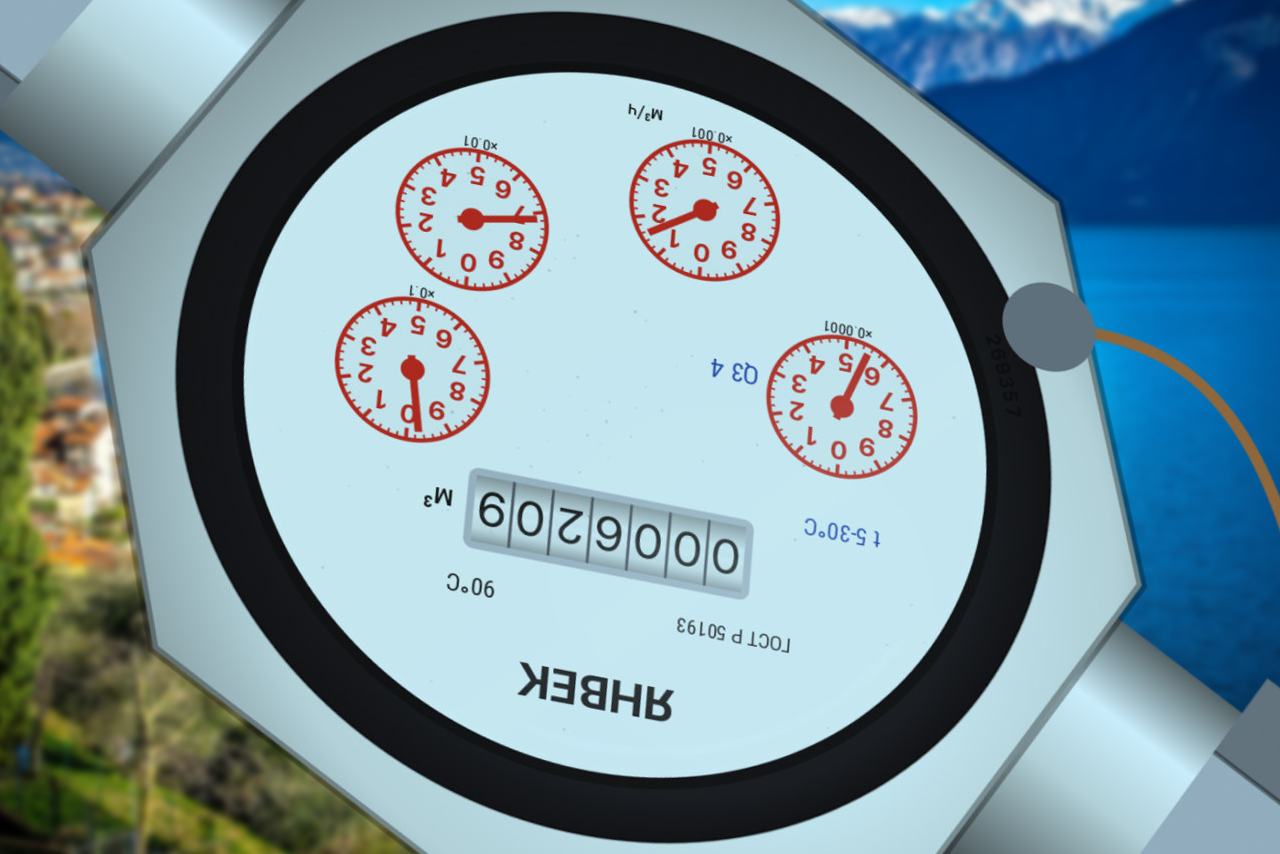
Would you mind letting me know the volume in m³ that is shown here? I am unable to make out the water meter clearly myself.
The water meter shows 6208.9715 m³
